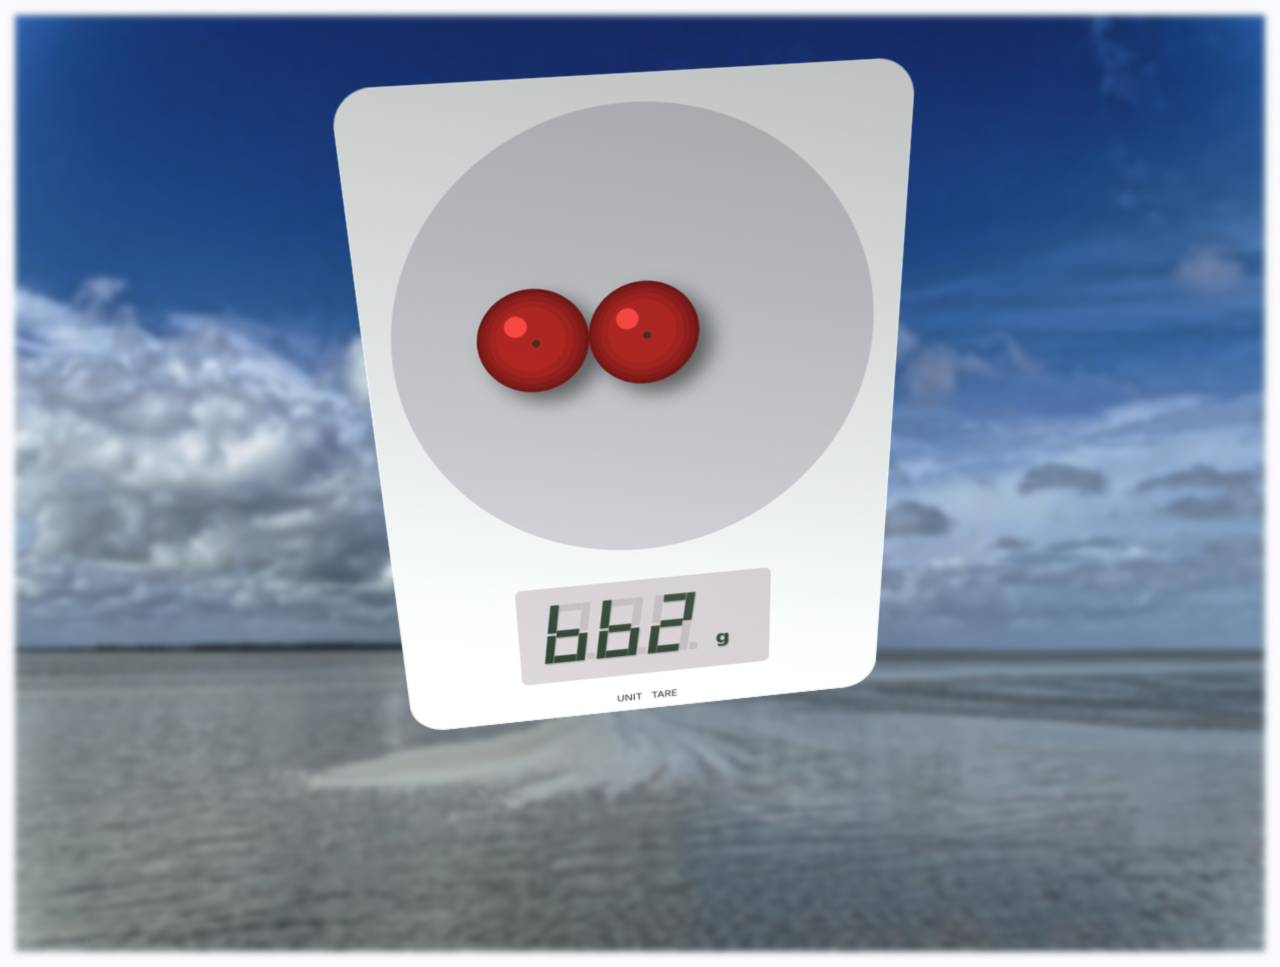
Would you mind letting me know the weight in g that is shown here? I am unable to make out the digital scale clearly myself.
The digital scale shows 662 g
